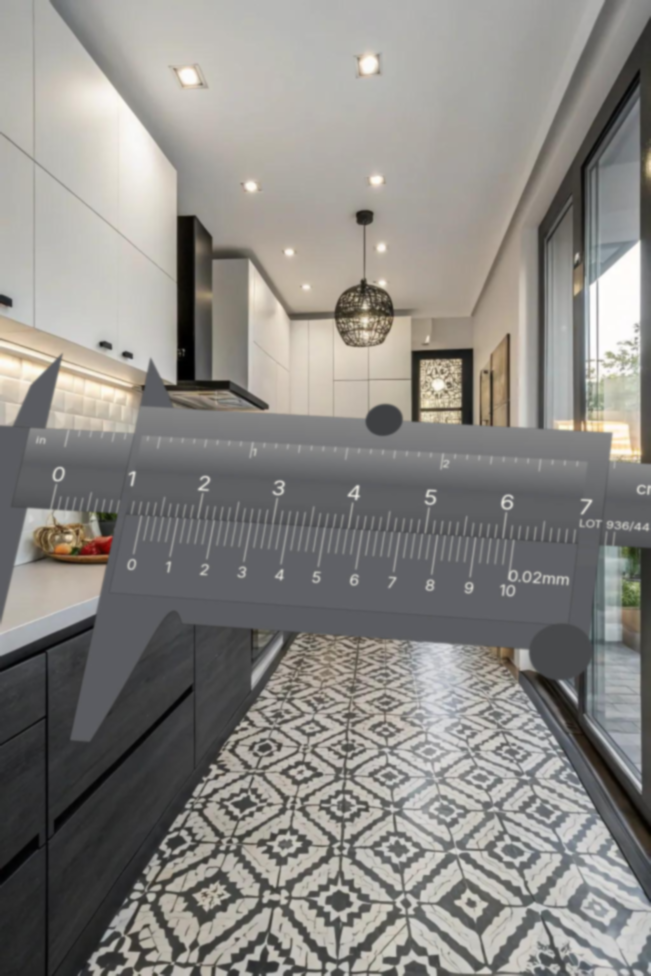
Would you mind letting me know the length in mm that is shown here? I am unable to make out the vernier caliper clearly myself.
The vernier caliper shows 12.4 mm
